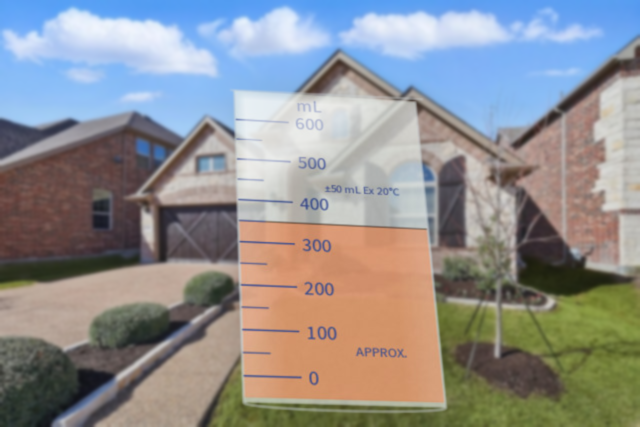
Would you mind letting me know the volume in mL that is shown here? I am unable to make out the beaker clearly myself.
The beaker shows 350 mL
